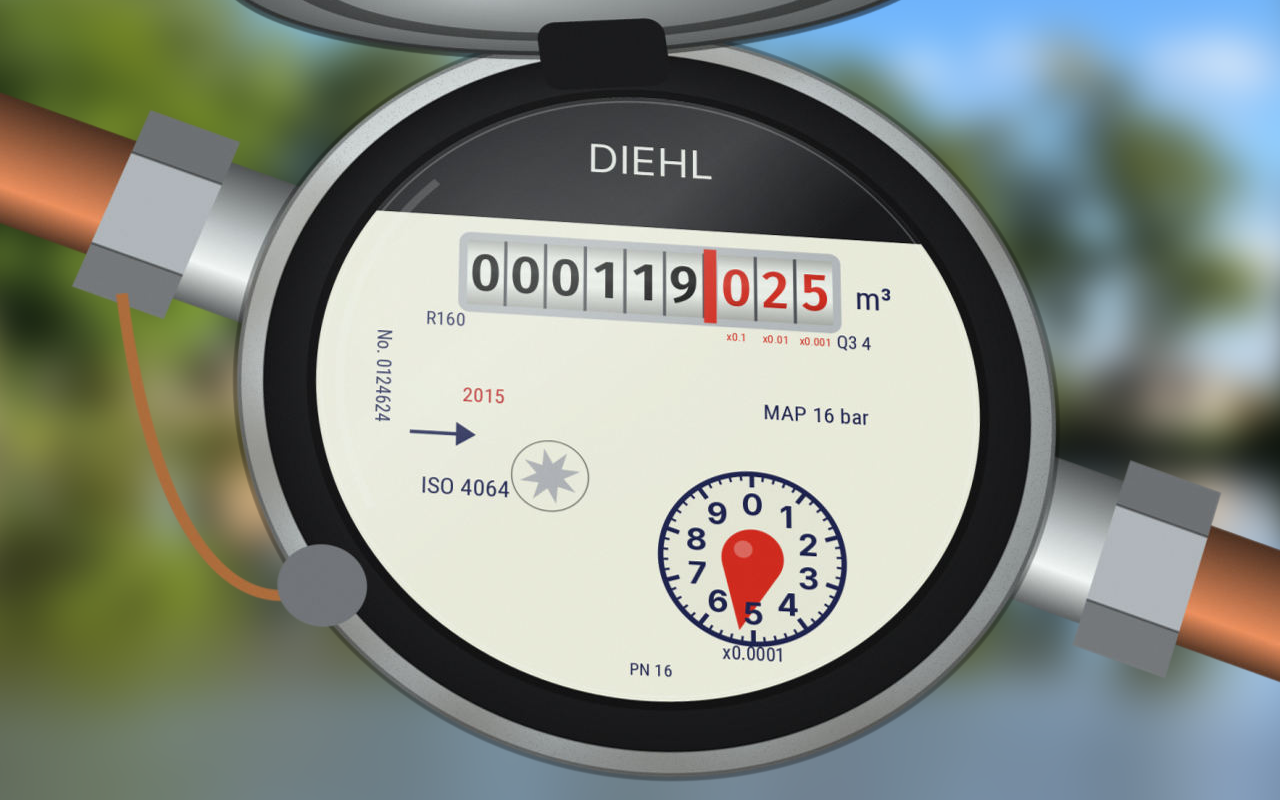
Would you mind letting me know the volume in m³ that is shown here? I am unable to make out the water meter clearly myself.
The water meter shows 119.0255 m³
